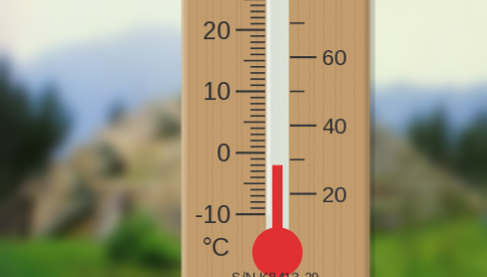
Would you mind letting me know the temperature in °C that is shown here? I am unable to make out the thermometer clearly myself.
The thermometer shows -2 °C
